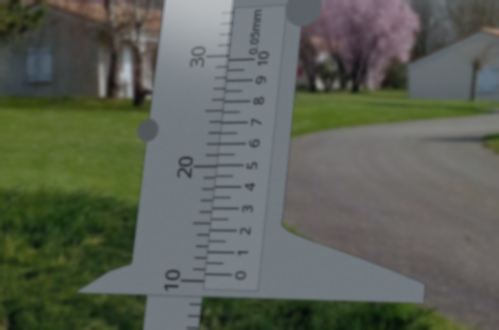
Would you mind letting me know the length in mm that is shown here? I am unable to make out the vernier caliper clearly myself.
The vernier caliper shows 10.6 mm
